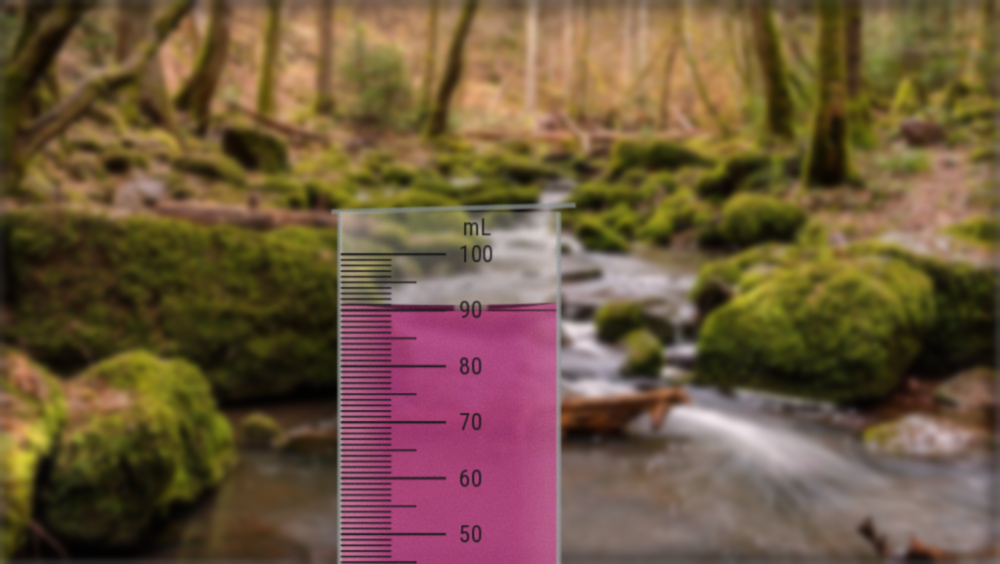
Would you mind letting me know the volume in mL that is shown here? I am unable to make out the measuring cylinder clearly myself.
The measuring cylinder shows 90 mL
